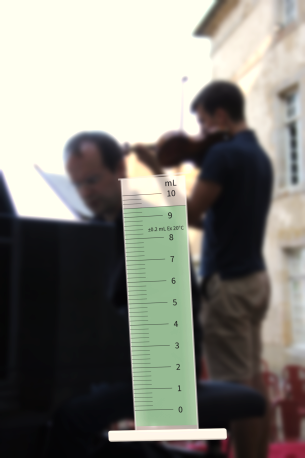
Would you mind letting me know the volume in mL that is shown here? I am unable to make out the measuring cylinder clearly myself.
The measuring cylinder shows 9.4 mL
